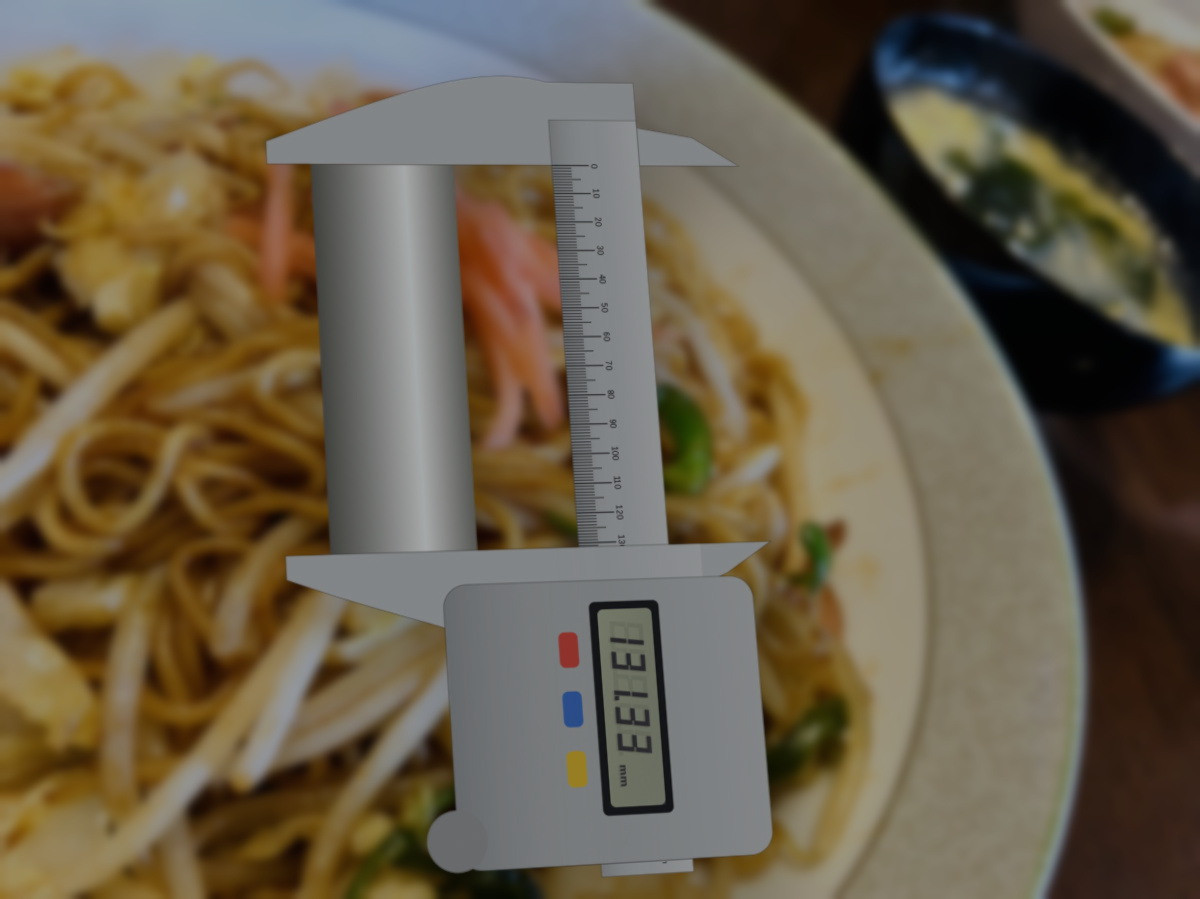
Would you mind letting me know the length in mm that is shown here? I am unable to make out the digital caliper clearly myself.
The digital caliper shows 131.33 mm
